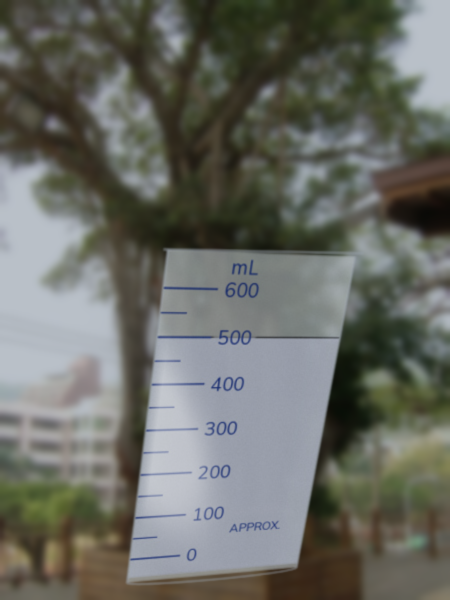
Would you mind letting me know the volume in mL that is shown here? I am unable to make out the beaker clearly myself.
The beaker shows 500 mL
